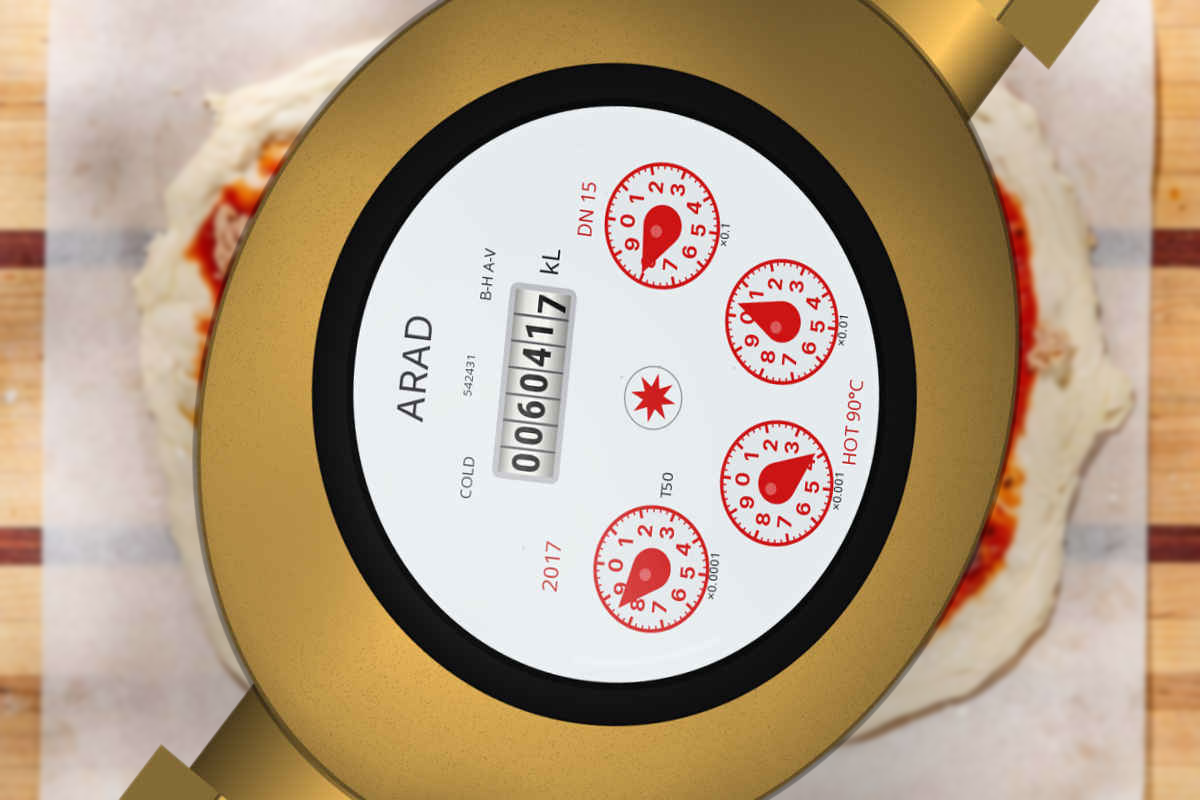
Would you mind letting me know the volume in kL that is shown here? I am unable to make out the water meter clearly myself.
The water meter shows 60416.8038 kL
